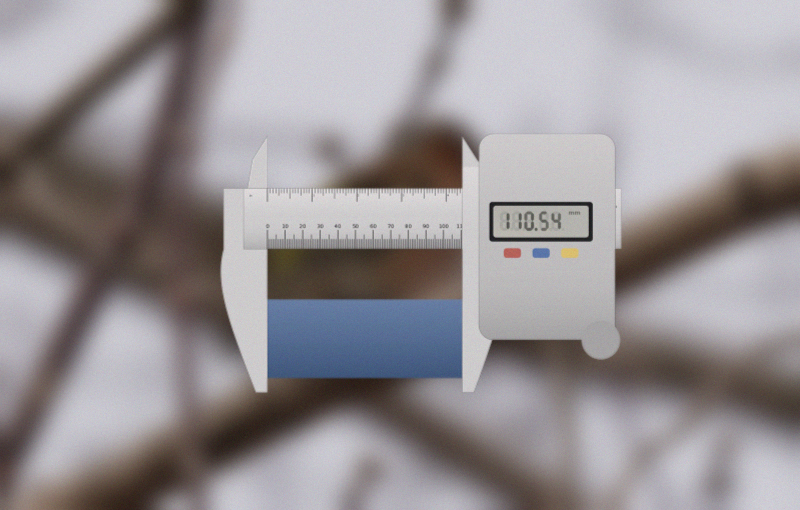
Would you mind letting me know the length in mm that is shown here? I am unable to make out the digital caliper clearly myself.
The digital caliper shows 110.54 mm
